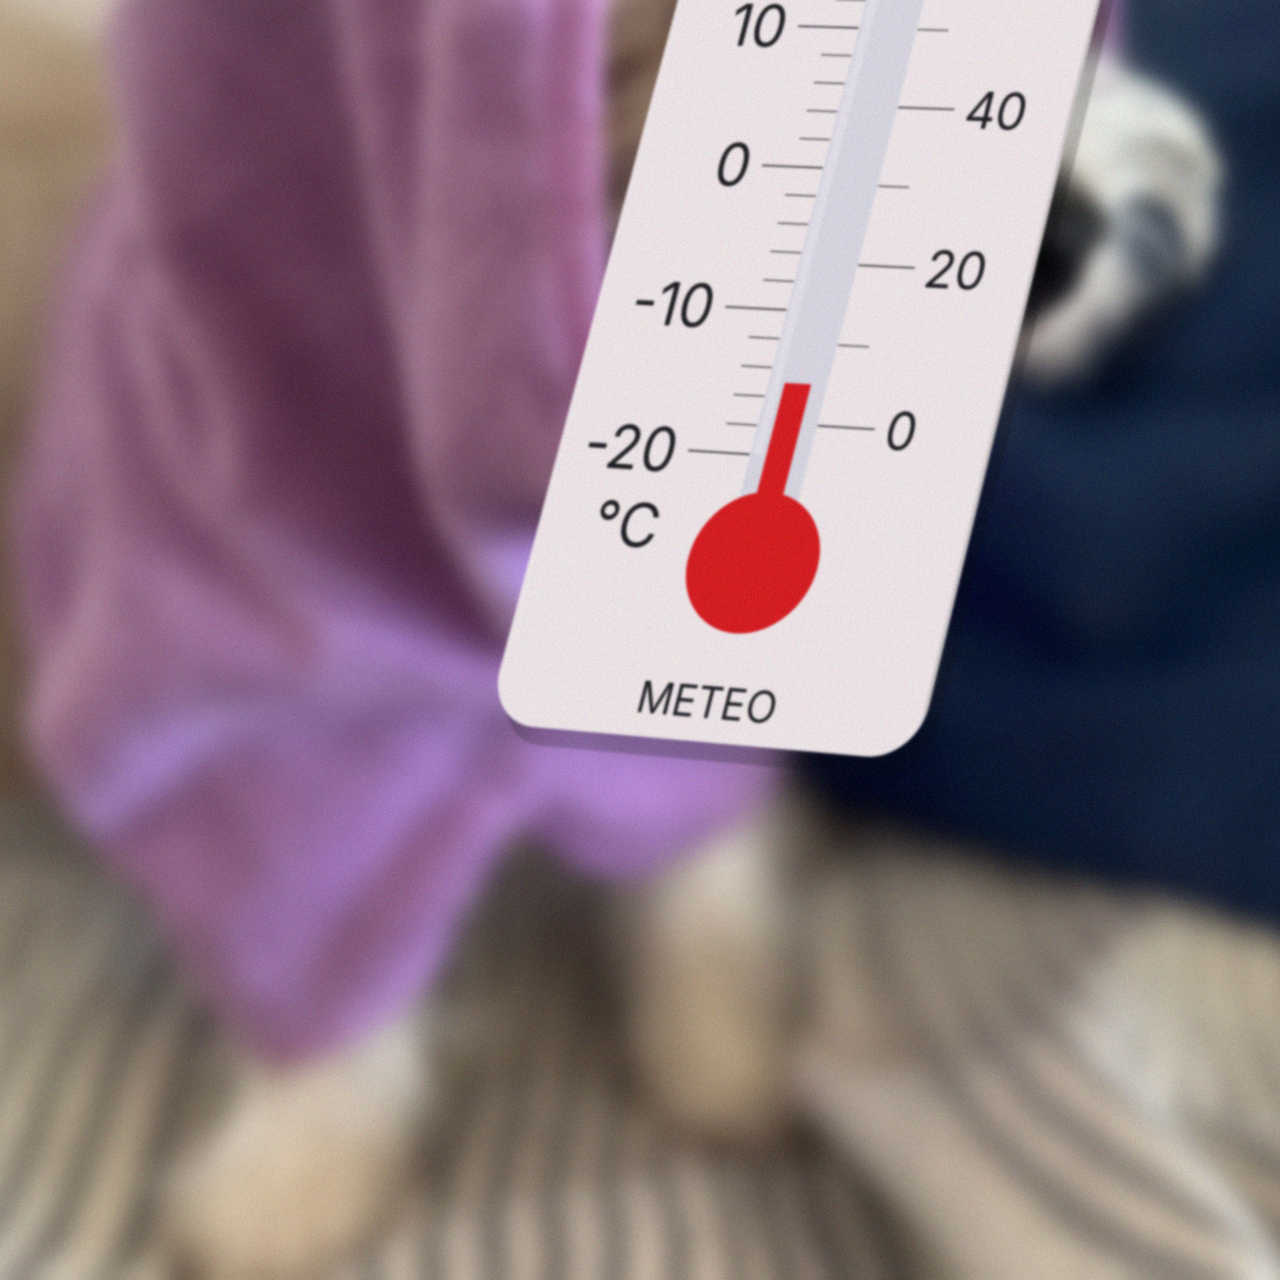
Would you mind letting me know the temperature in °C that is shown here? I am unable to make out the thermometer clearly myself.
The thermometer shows -15 °C
